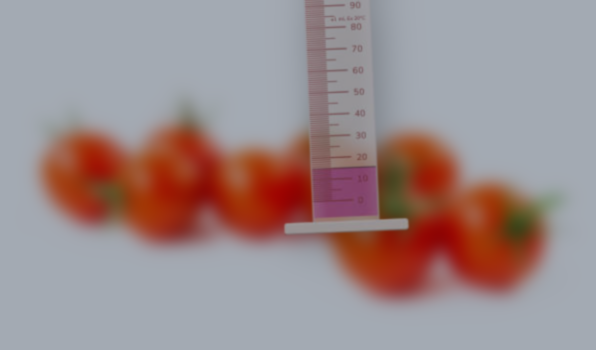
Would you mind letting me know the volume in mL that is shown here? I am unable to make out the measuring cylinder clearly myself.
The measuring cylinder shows 15 mL
